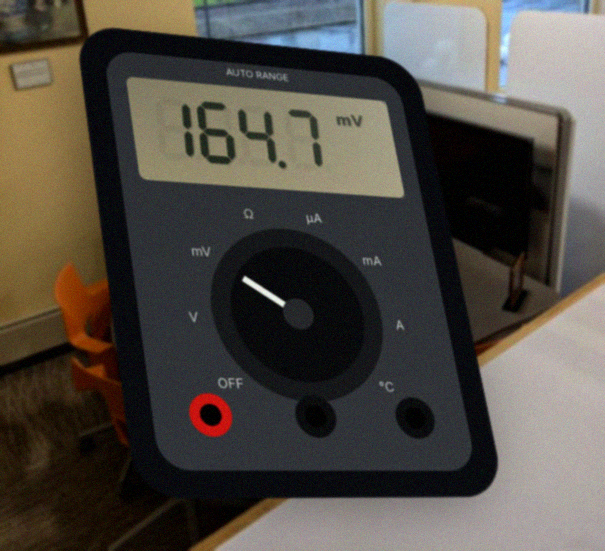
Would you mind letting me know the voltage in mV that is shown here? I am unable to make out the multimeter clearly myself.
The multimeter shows 164.7 mV
